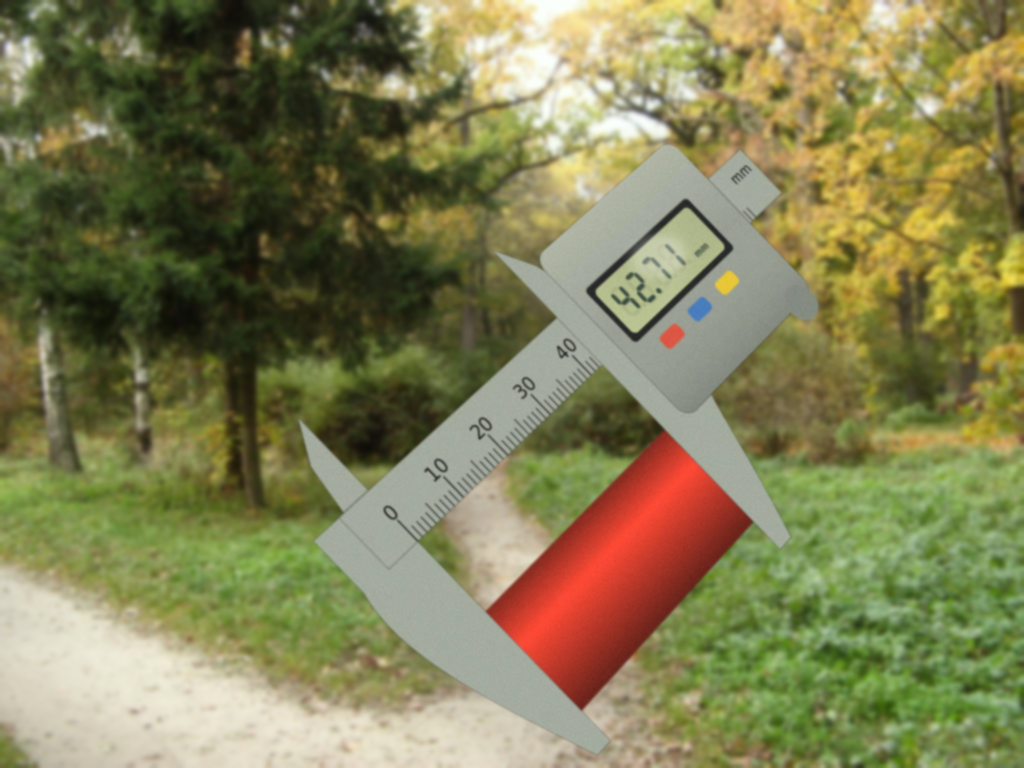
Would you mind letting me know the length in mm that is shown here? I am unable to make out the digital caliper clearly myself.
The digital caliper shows 42.71 mm
